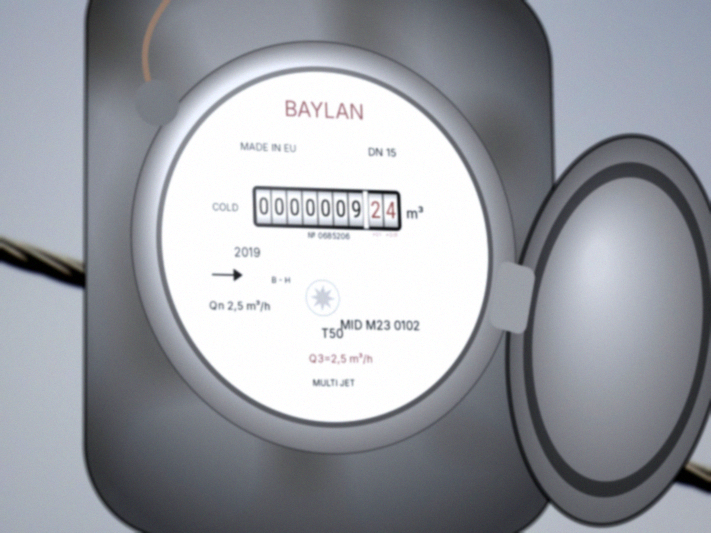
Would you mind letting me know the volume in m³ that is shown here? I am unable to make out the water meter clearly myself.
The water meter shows 9.24 m³
